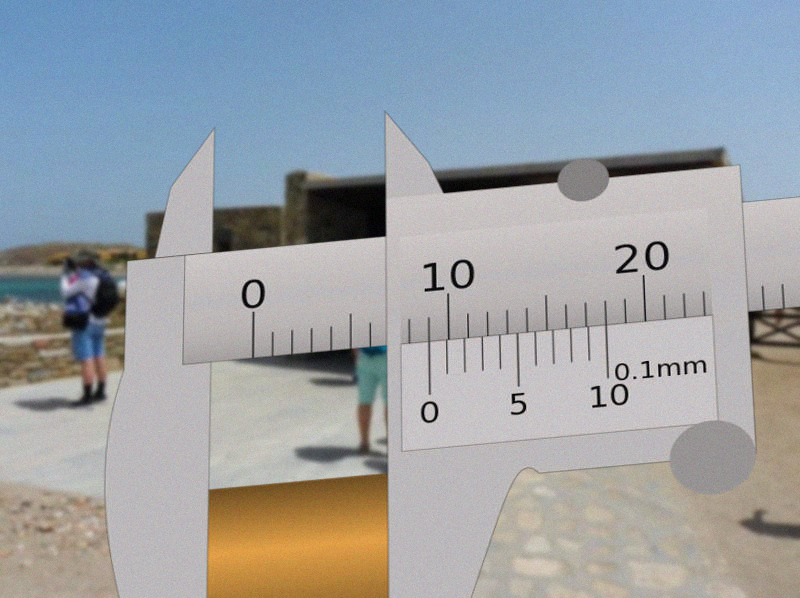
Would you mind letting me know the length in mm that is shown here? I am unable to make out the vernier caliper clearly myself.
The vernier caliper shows 9.0 mm
